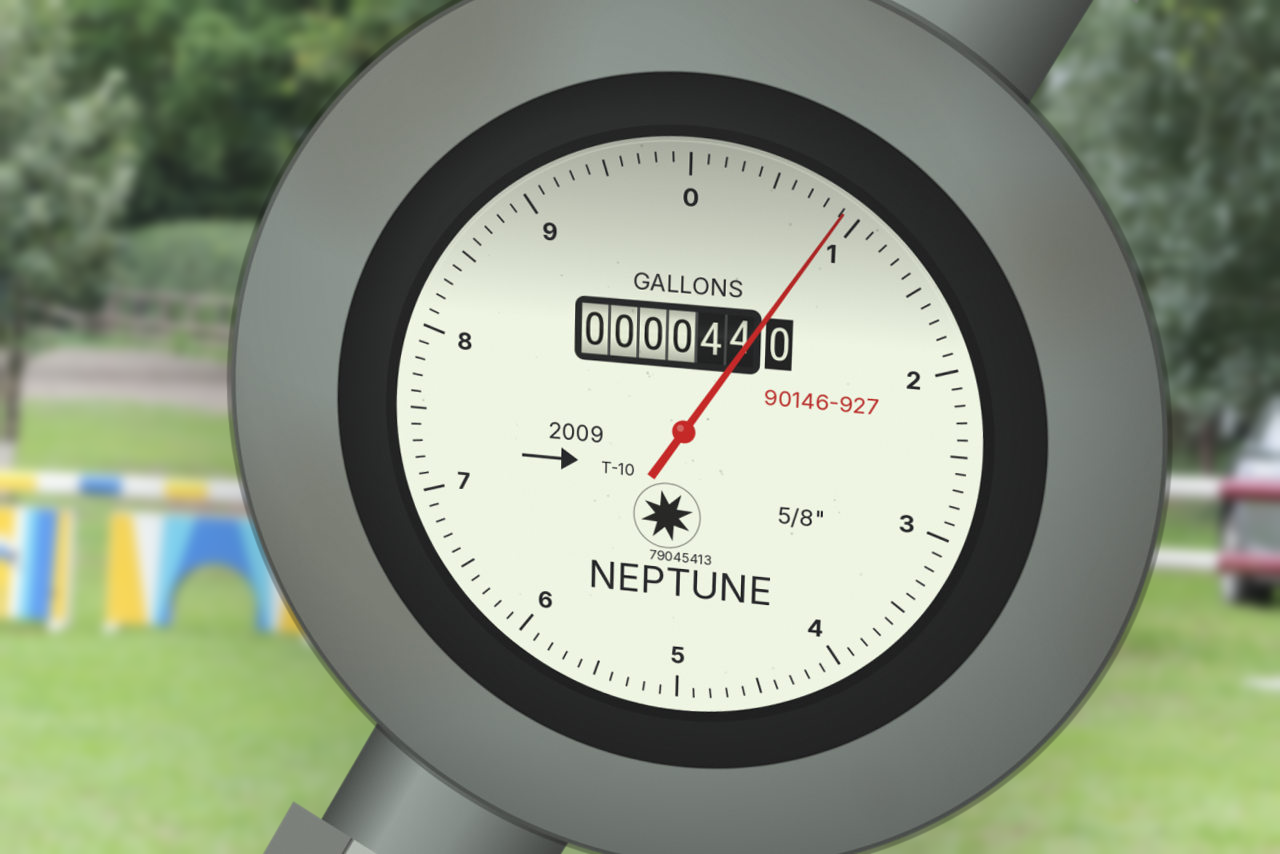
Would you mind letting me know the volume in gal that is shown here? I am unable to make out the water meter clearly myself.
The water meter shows 440.9 gal
